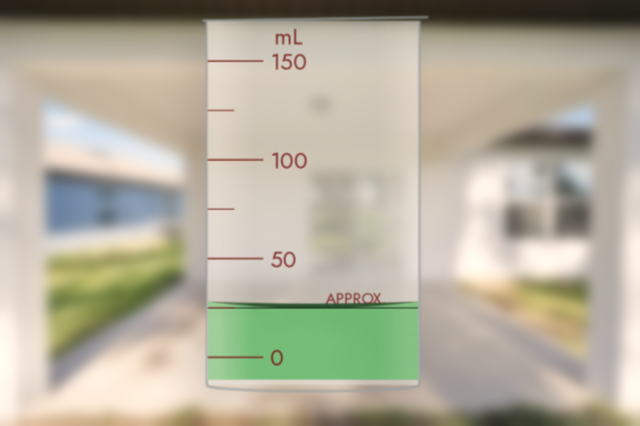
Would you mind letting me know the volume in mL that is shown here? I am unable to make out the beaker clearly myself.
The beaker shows 25 mL
